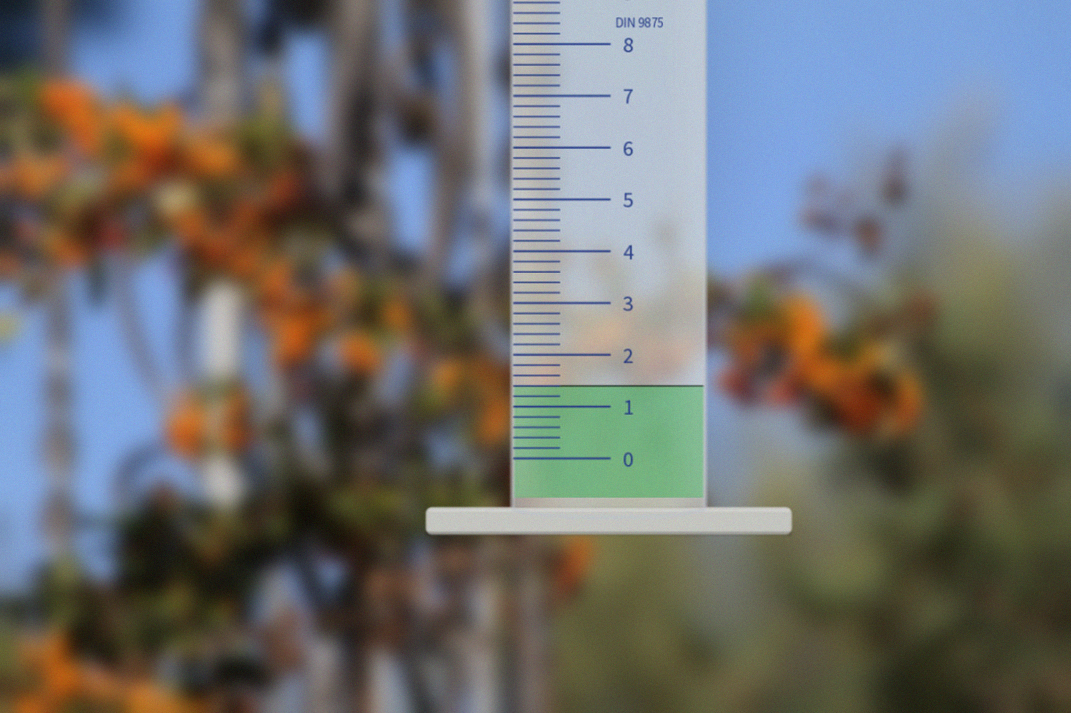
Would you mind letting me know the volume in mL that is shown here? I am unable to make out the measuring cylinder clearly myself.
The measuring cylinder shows 1.4 mL
